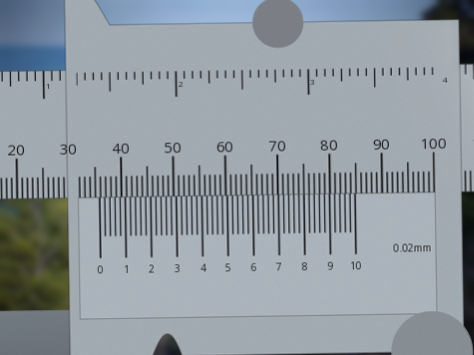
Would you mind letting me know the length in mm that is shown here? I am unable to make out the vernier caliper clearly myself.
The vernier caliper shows 35.8 mm
